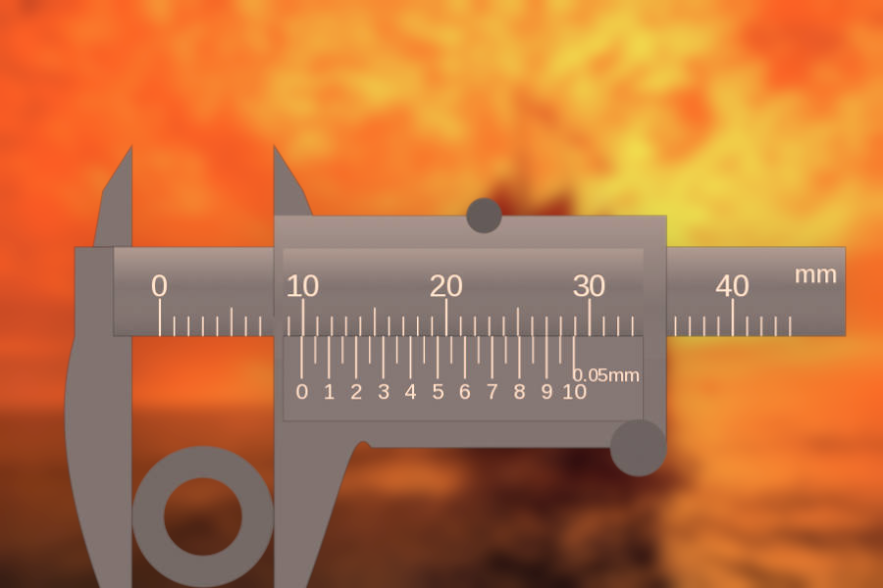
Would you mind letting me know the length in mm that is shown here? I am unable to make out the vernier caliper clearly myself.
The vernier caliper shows 9.9 mm
